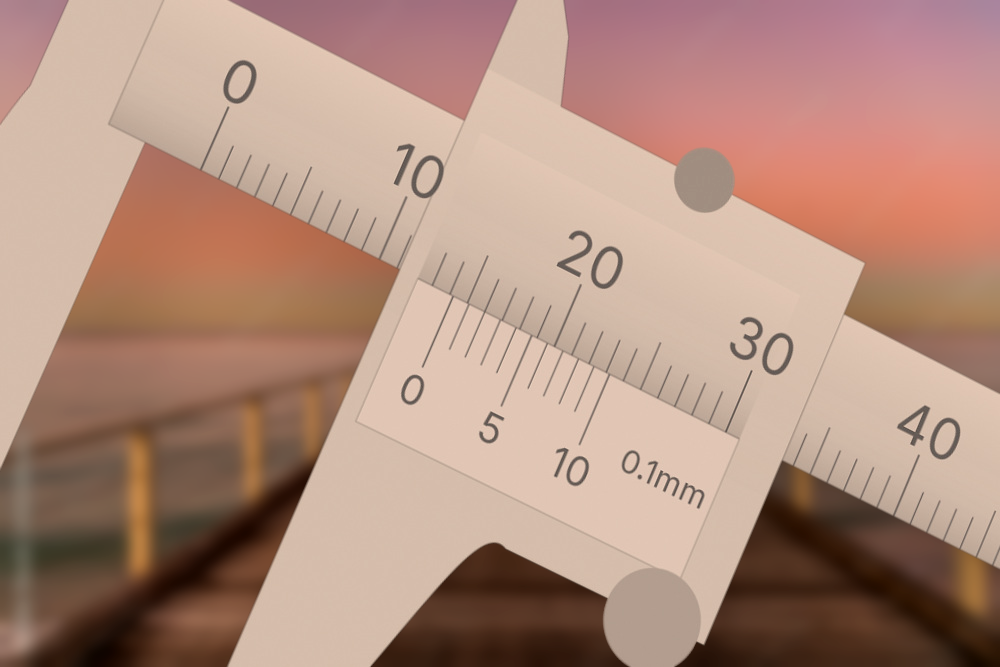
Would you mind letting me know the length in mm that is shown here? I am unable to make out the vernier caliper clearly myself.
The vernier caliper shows 14.2 mm
